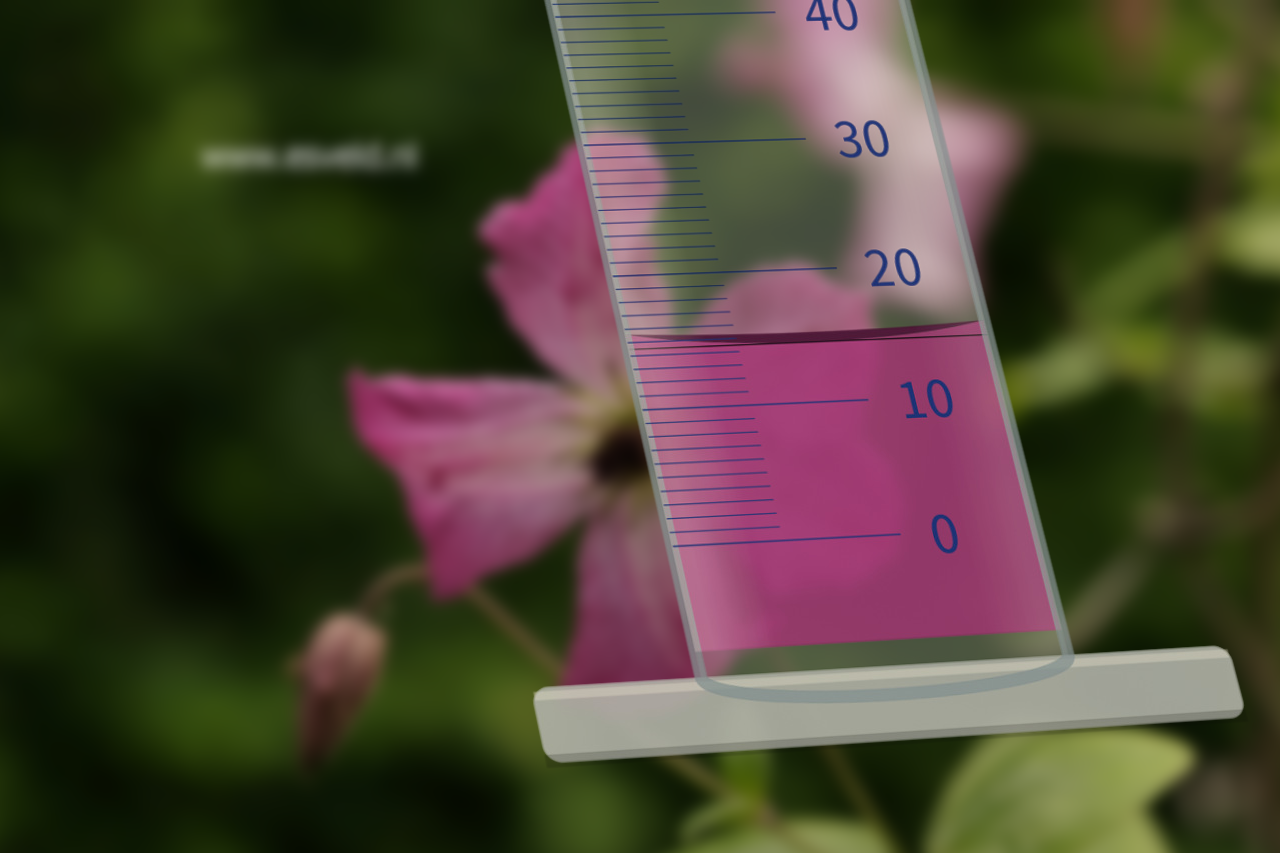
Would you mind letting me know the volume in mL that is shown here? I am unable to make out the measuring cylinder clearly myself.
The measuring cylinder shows 14.5 mL
